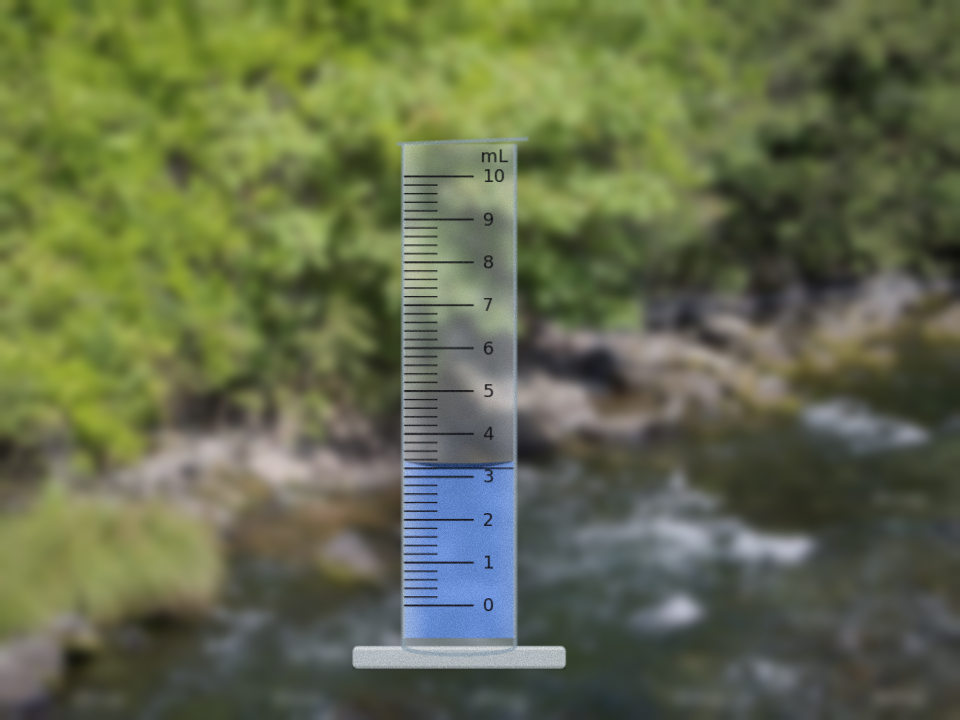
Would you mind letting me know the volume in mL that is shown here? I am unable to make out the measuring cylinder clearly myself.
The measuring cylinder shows 3.2 mL
